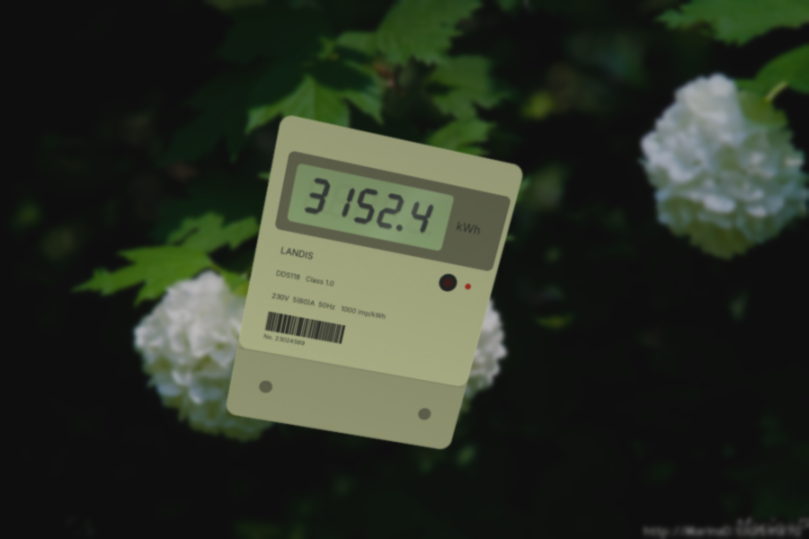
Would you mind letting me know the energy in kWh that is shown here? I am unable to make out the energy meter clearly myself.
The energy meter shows 3152.4 kWh
